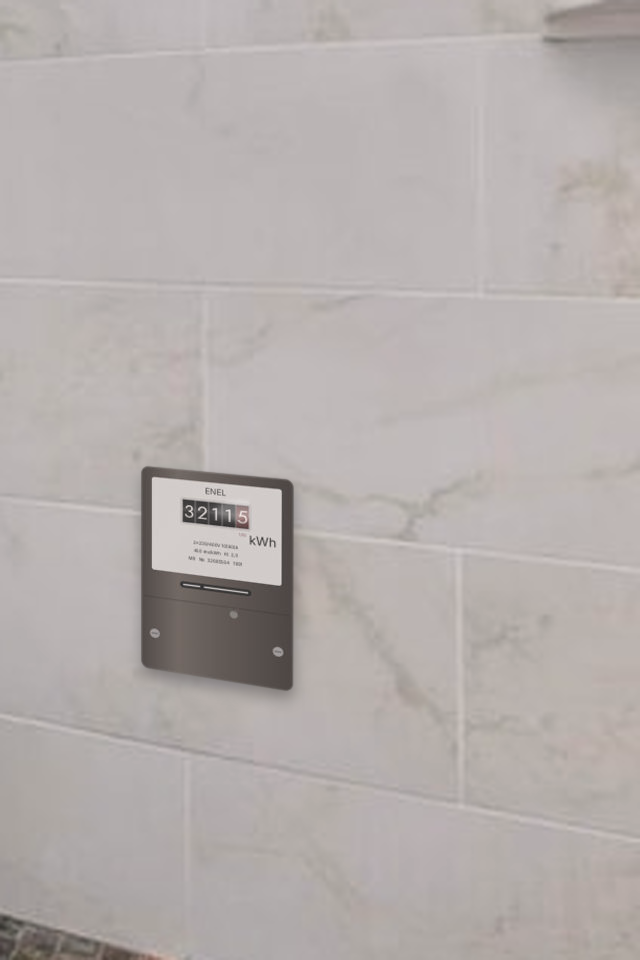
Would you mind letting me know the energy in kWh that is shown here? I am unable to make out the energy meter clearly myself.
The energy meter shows 3211.5 kWh
